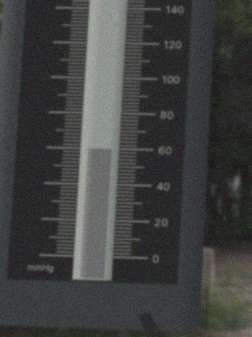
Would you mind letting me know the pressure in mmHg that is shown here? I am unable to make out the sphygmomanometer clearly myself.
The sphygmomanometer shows 60 mmHg
